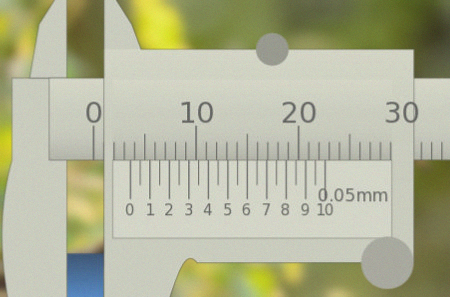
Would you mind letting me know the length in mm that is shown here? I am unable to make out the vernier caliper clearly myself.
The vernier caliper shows 3.6 mm
